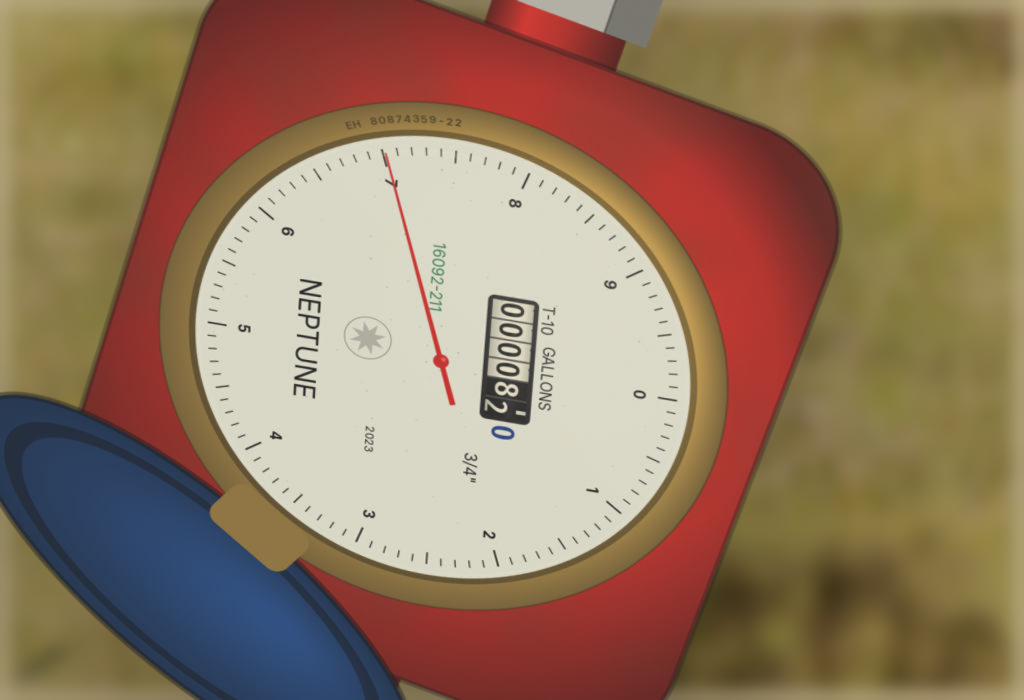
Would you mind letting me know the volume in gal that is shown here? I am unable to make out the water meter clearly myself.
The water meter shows 817.0 gal
